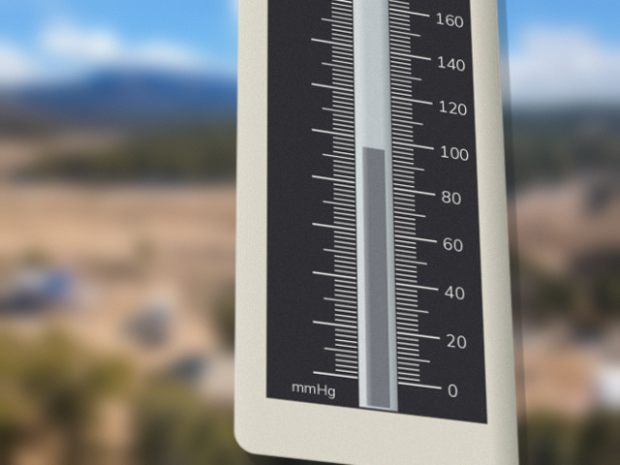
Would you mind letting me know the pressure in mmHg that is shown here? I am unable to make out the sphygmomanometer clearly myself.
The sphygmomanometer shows 96 mmHg
